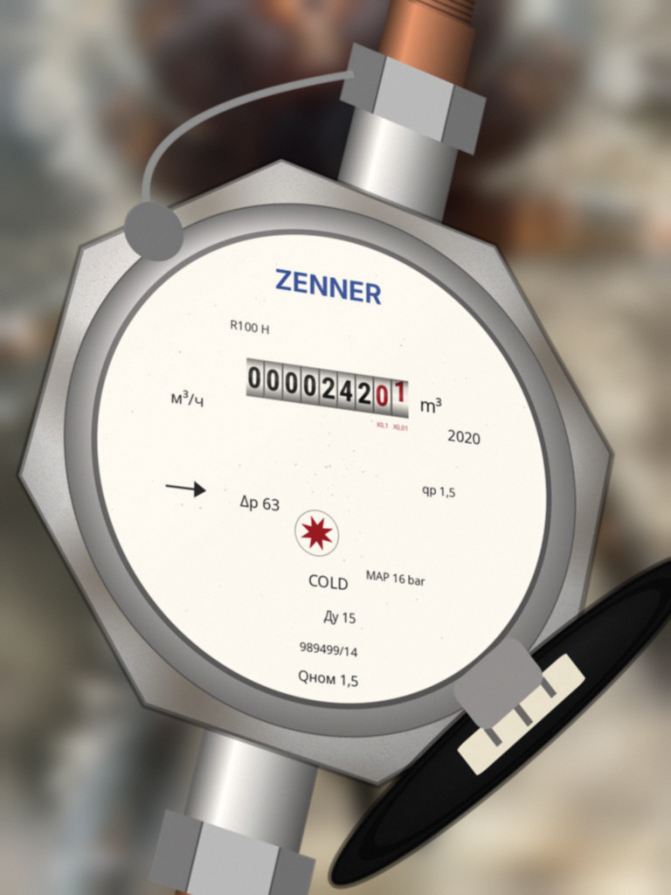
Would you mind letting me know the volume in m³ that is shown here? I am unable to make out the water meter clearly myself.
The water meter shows 242.01 m³
